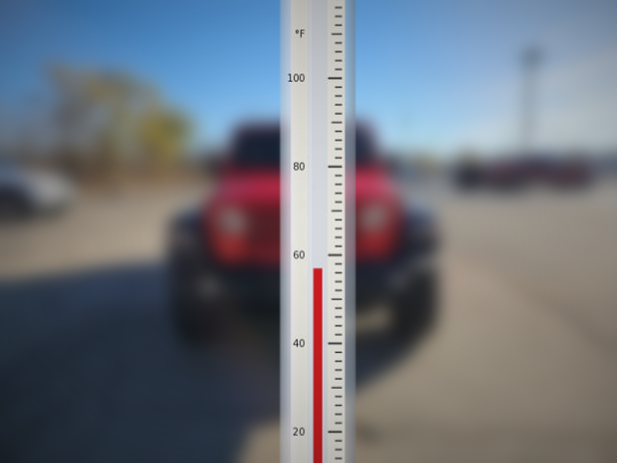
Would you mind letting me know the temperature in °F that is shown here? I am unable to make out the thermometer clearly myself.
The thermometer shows 57 °F
